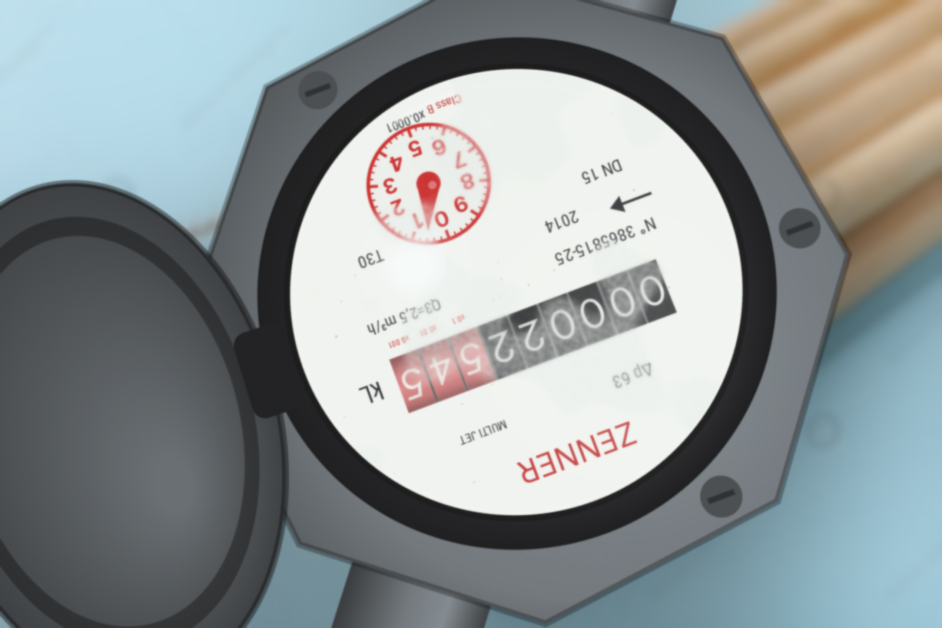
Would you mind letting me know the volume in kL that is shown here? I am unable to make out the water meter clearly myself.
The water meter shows 22.5450 kL
